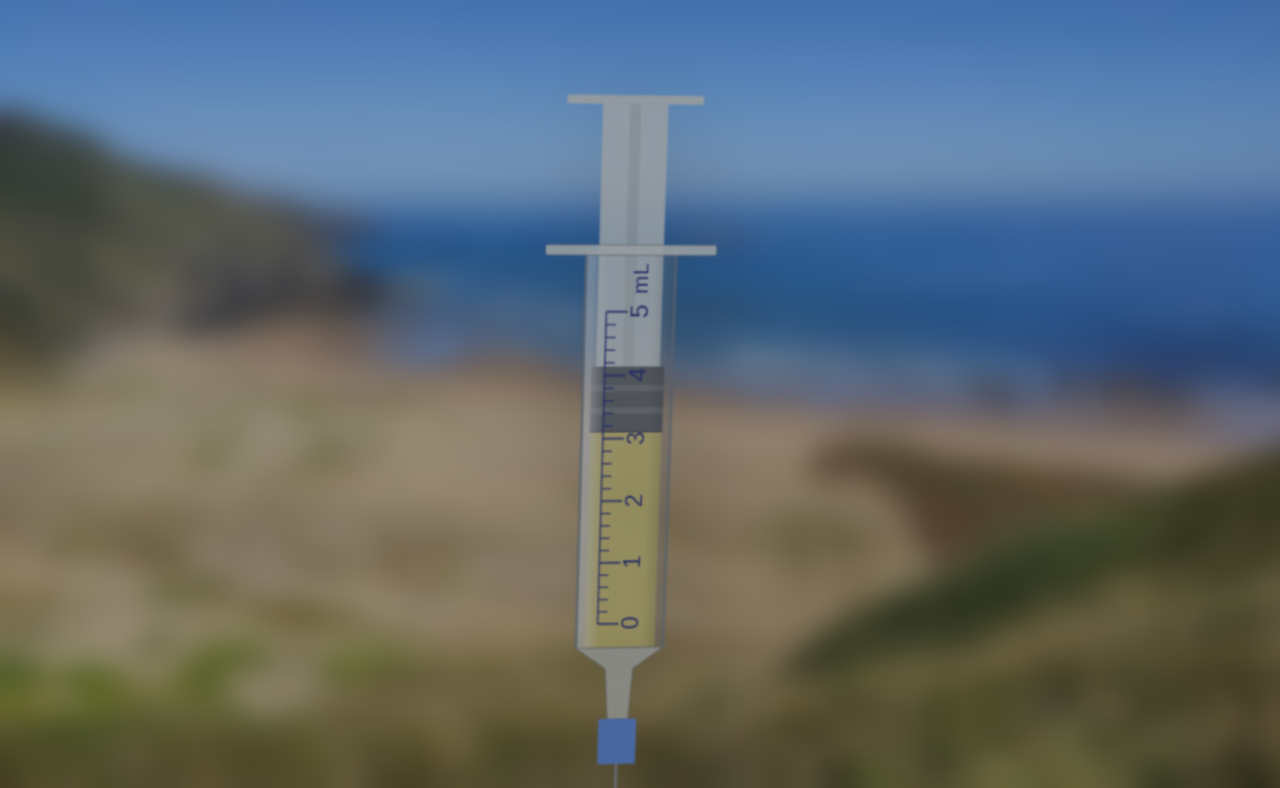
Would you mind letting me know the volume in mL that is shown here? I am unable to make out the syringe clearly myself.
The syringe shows 3.1 mL
